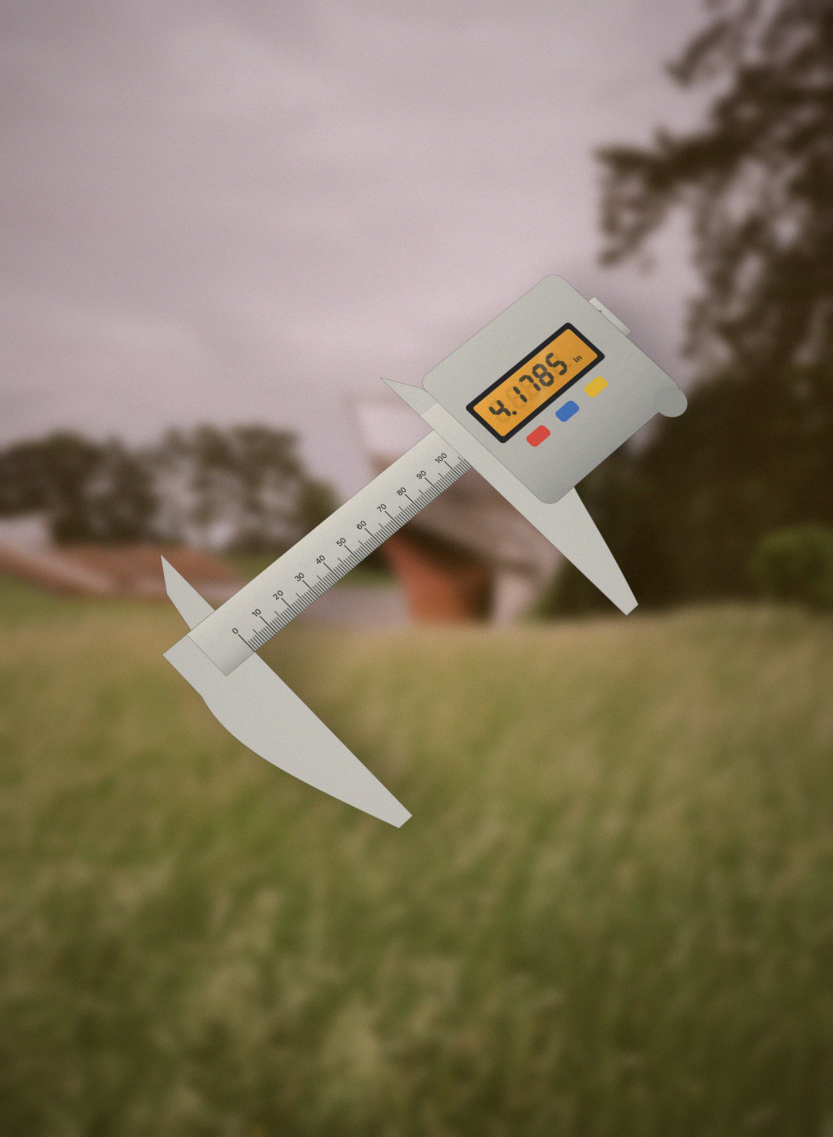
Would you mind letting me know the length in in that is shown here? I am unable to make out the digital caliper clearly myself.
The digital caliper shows 4.1785 in
